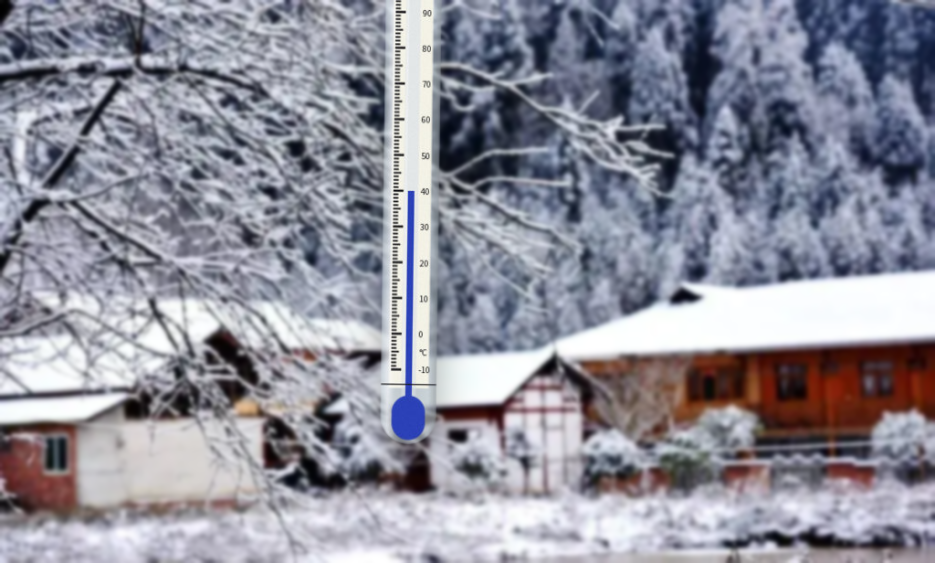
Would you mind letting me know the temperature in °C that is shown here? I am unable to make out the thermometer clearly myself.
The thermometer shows 40 °C
